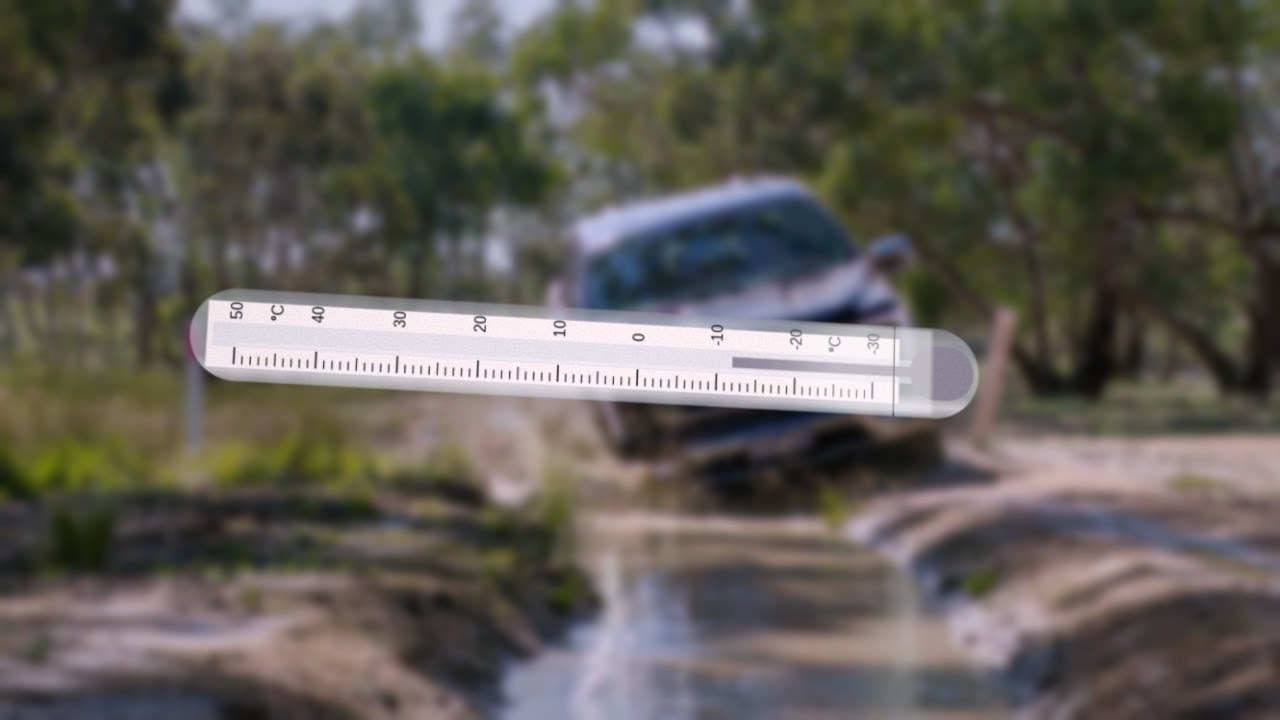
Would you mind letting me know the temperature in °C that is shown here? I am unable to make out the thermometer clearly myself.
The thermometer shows -12 °C
